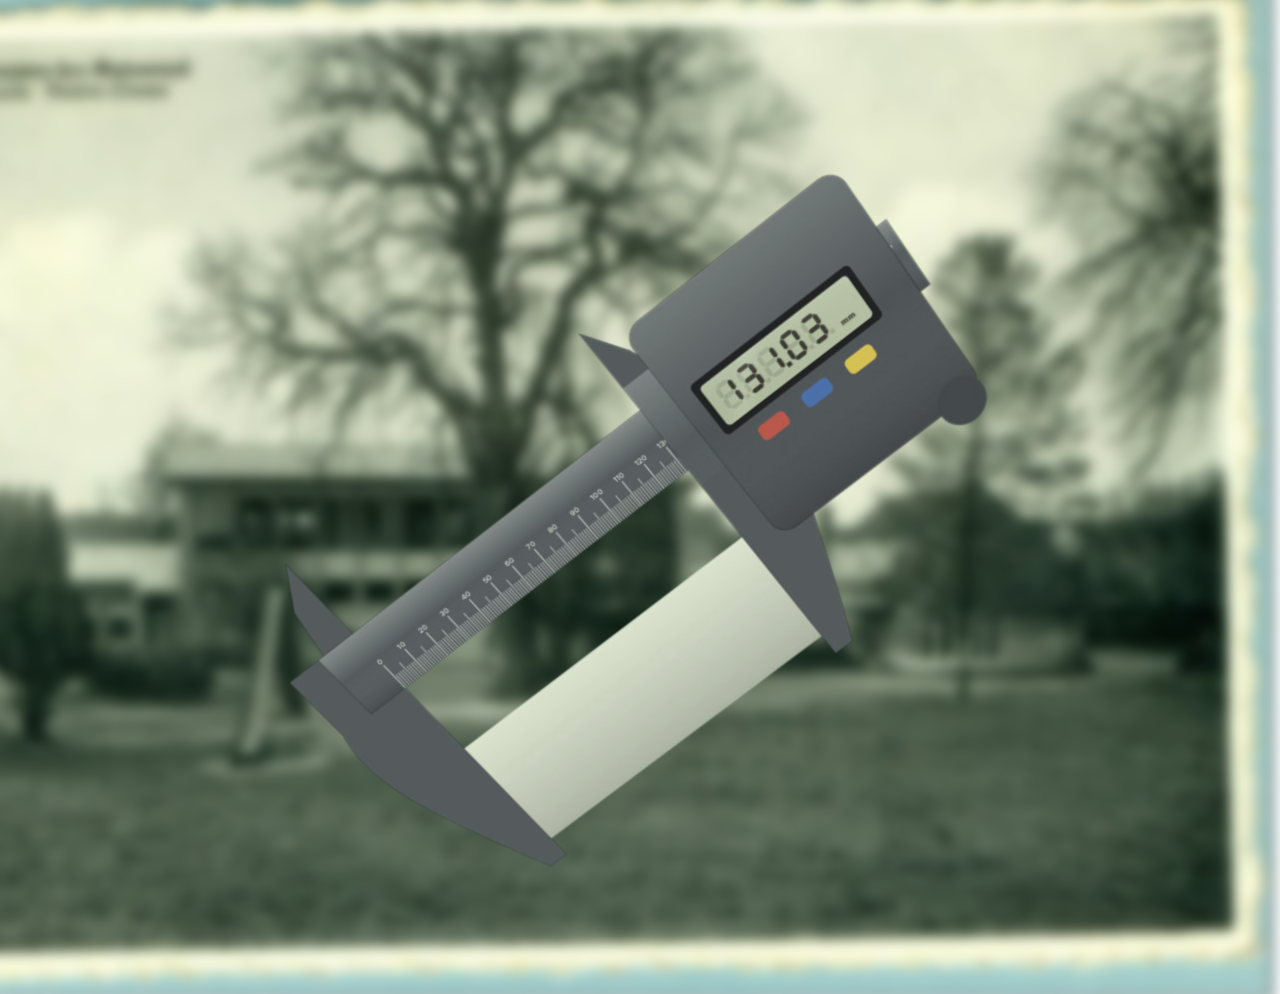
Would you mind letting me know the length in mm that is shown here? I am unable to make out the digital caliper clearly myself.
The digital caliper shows 131.03 mm
